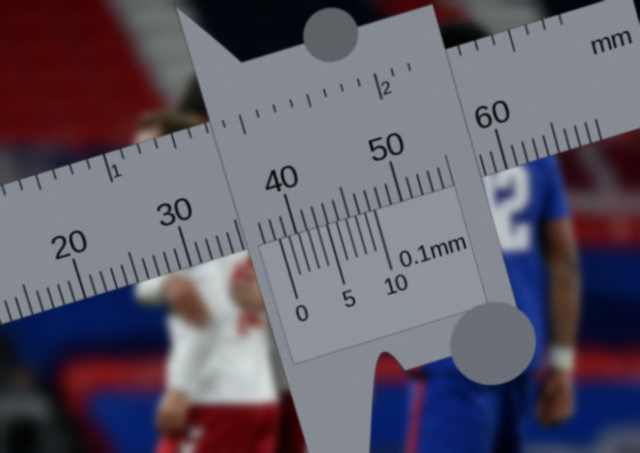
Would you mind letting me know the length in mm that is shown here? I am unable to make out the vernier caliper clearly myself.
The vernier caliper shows 38.4 mm
